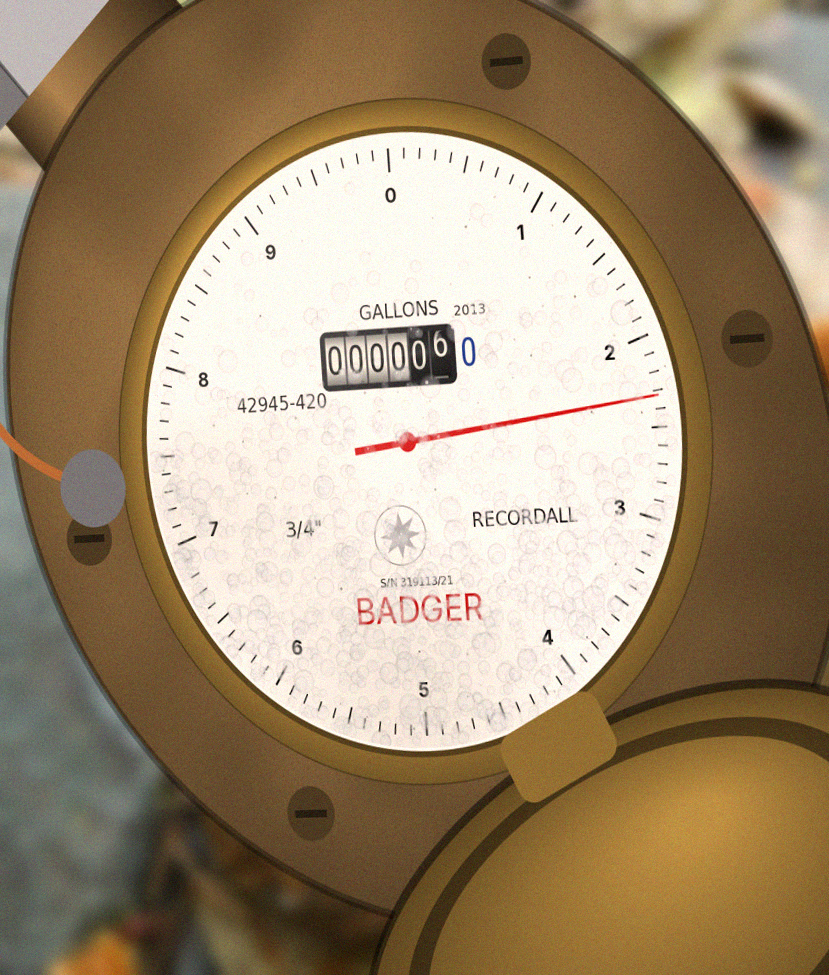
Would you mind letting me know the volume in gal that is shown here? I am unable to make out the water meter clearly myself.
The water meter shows 62.3 gal
